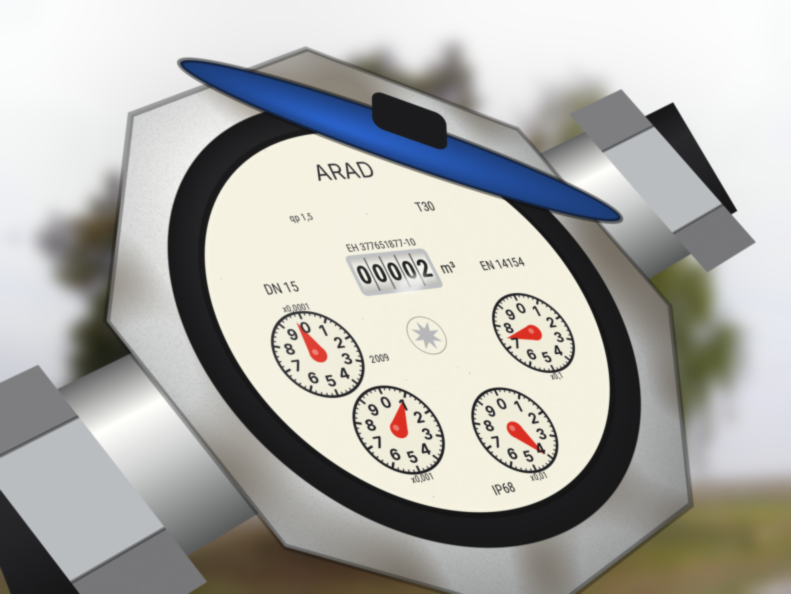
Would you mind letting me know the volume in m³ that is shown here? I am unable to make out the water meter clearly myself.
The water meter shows 2.7409 m³
